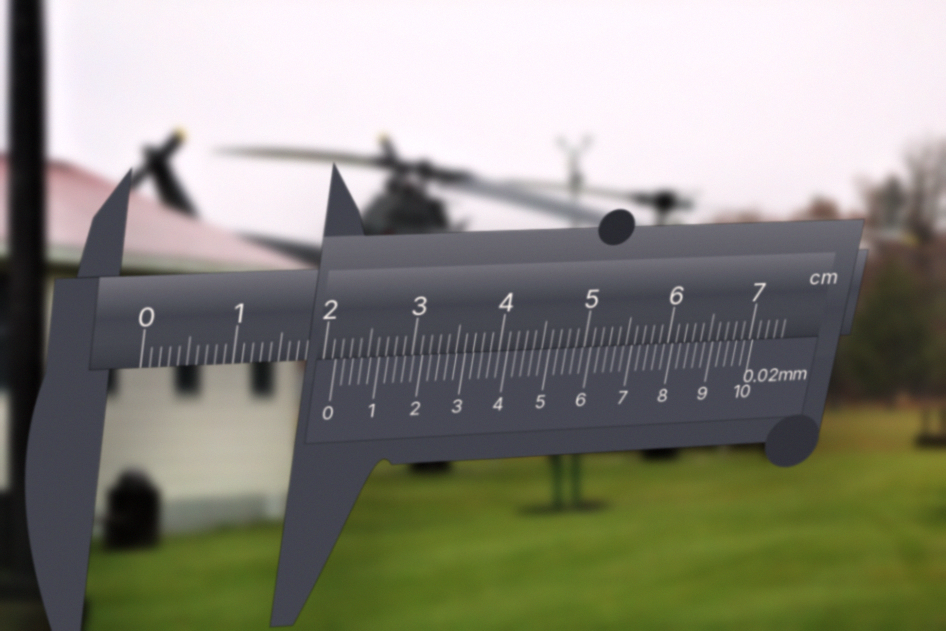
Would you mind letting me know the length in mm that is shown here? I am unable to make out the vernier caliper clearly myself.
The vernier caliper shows 21.4 mm
